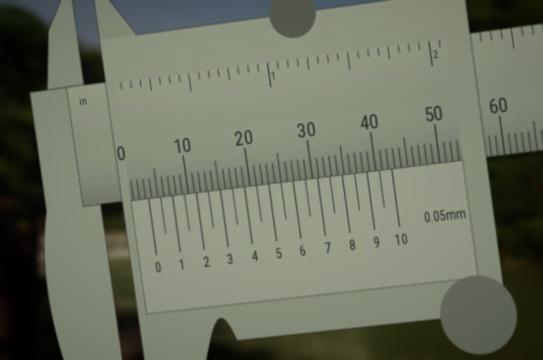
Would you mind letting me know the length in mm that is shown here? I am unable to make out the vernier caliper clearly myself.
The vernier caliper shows 3.5 mm
